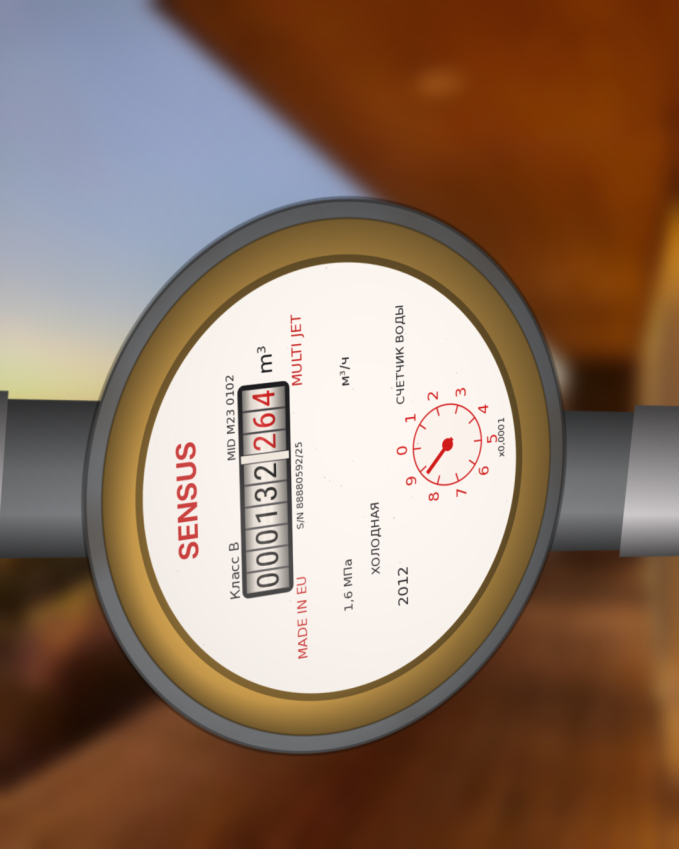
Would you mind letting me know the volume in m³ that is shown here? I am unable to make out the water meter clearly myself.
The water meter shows 132.2648 m³
